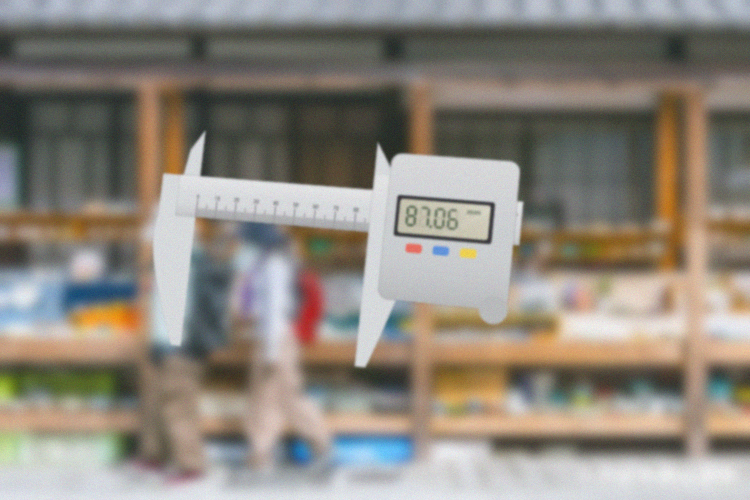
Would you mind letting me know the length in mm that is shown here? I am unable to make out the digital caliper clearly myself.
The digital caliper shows 87.06 mm
